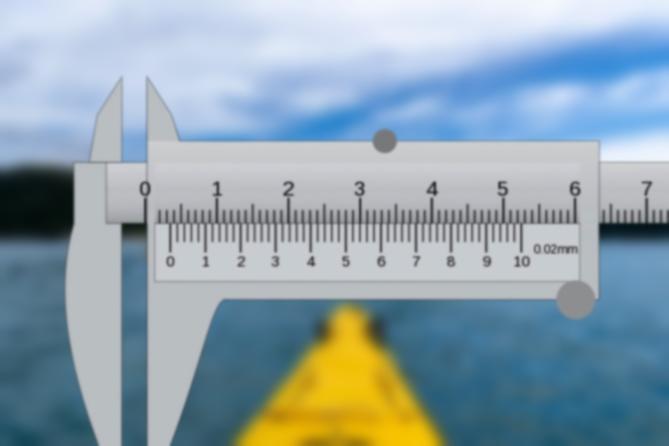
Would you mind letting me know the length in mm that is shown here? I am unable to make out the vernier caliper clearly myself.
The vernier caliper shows 3.5 mm
